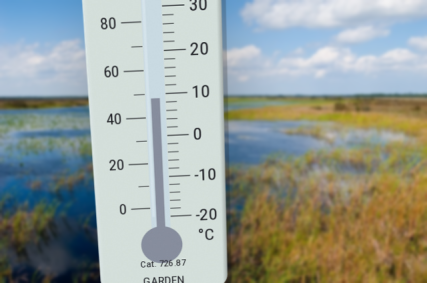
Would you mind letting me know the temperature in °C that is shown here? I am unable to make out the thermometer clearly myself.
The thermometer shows 9 °C
